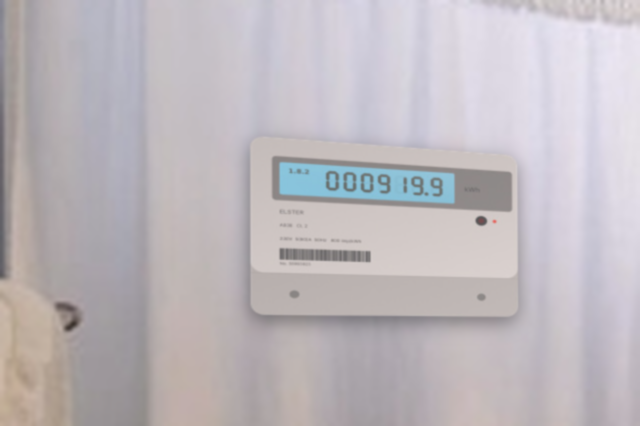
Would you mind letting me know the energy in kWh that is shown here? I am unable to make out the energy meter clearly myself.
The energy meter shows 919.9 kWh
